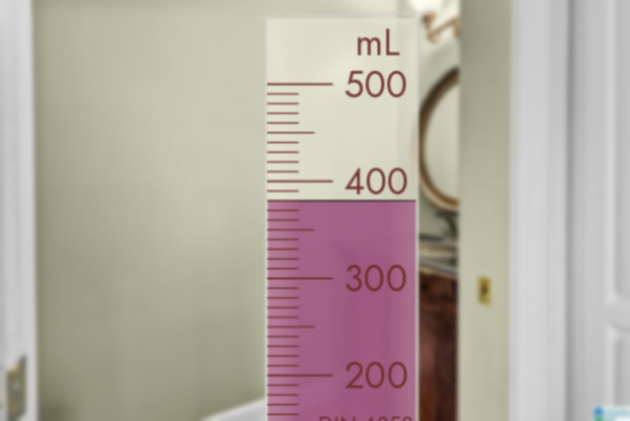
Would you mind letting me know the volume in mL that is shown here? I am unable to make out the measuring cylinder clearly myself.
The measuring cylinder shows 380 mL
